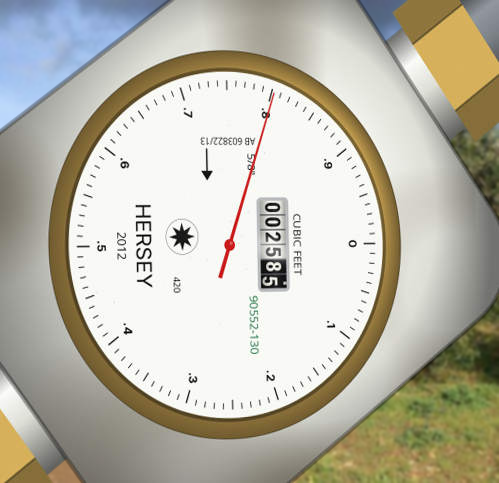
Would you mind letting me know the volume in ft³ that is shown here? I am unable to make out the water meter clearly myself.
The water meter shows 2584.80 ft³
